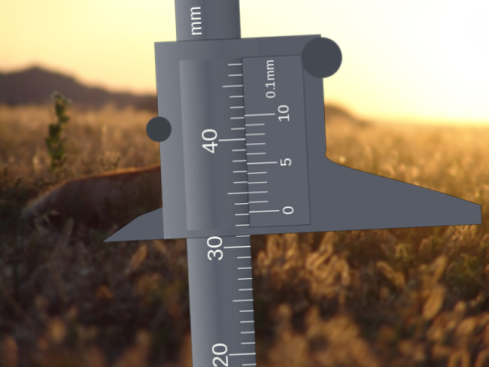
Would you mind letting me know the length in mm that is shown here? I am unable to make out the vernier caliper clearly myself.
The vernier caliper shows 33.2 mm
